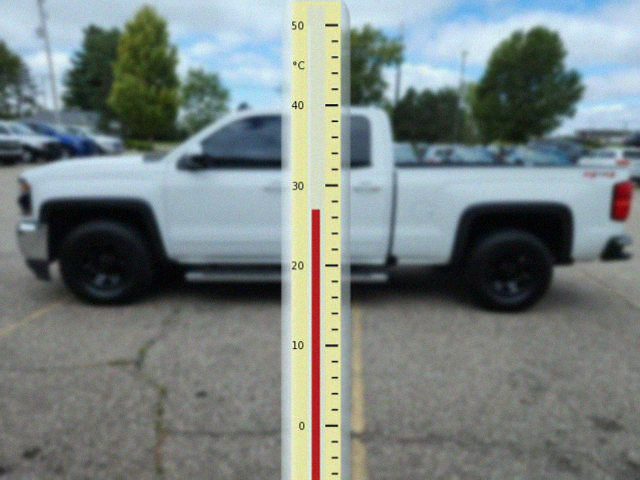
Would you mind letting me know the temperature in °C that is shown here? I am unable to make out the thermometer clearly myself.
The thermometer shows 27 °C
